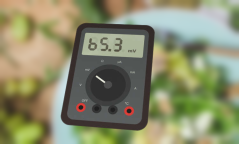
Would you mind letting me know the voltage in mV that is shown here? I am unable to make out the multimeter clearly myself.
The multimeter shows 65.3 mV
